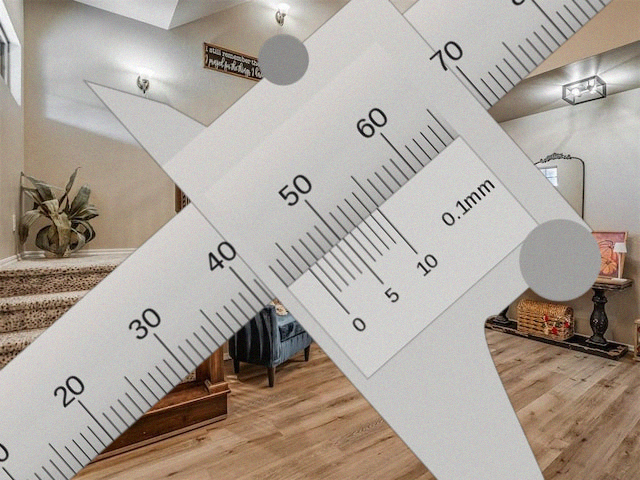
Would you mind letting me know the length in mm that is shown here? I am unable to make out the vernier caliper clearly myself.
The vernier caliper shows 45.8 mm
